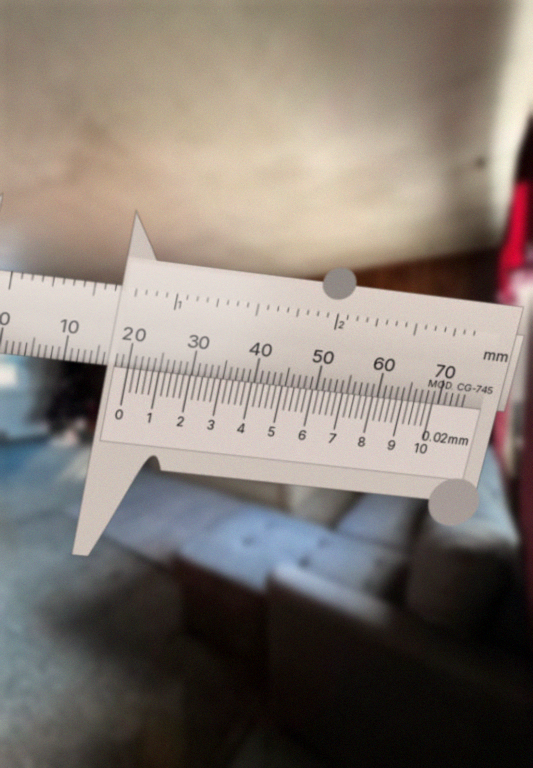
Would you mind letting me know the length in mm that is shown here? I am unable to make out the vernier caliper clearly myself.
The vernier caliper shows 20.0 mm
